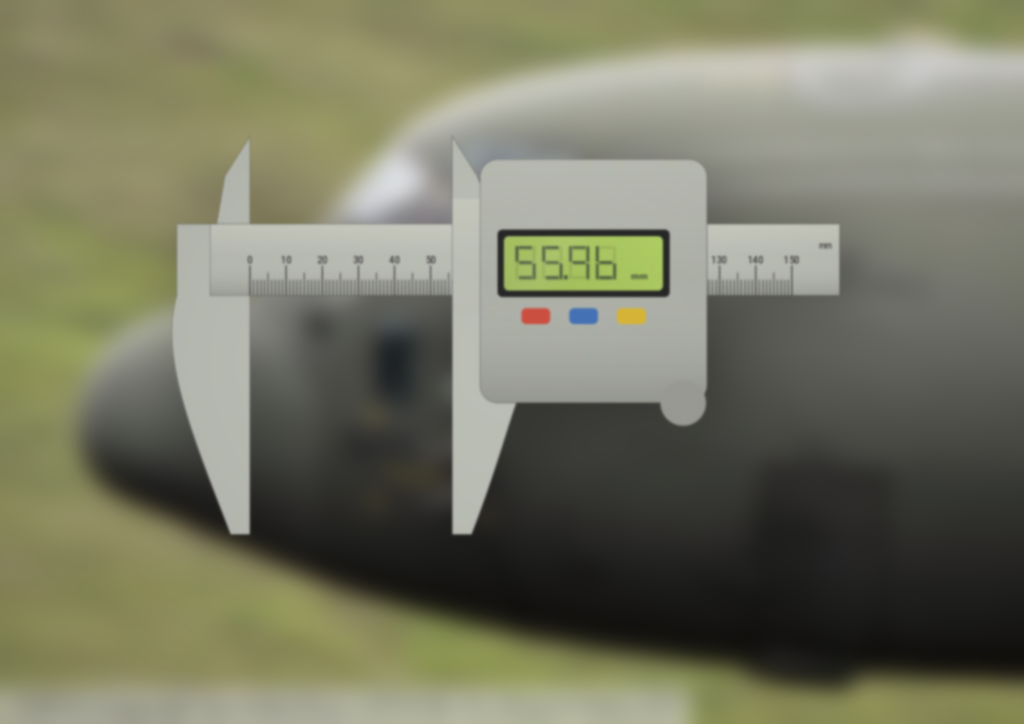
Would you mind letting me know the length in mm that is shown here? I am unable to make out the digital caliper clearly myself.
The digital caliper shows 55.96 mm
